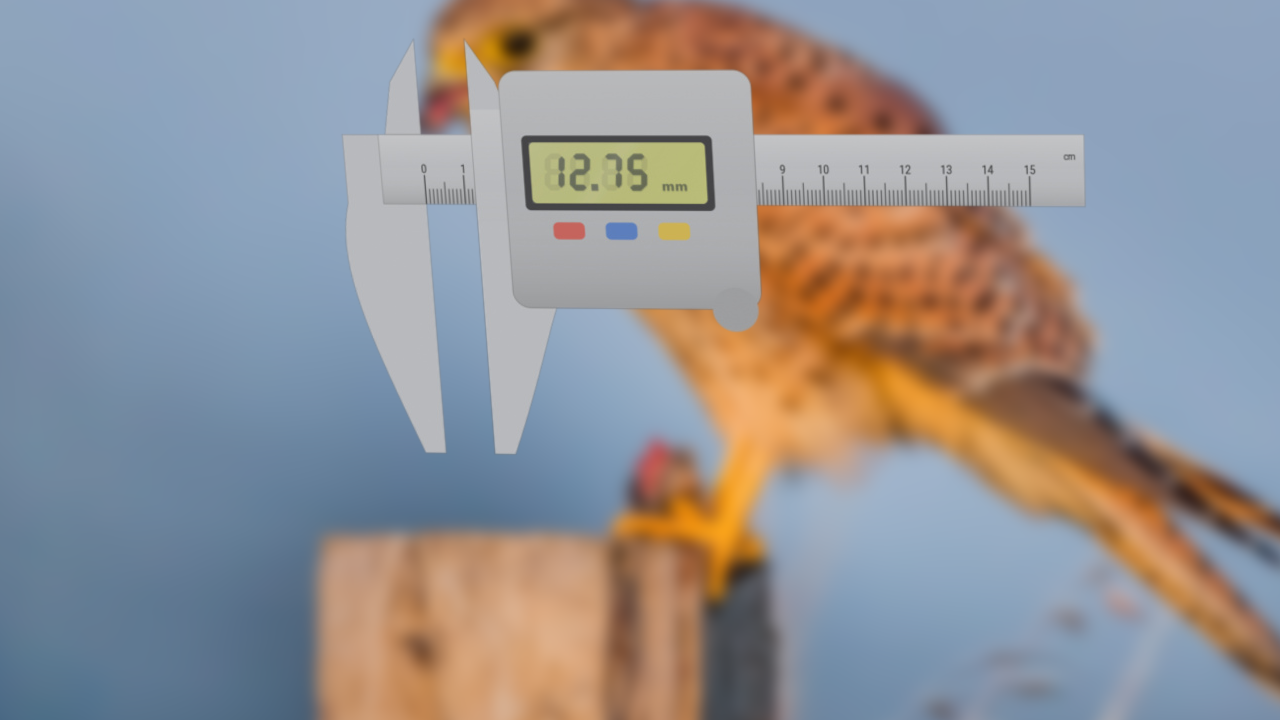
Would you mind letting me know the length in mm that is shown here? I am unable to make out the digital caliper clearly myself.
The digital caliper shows 12.75 mm
